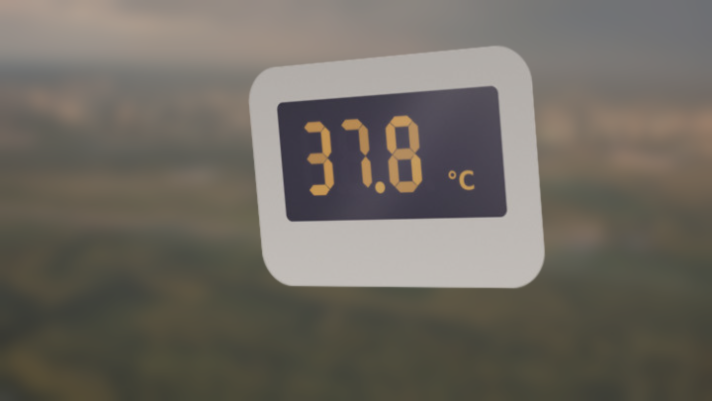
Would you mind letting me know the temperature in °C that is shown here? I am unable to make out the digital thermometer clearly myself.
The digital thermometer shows 37.8 °C
